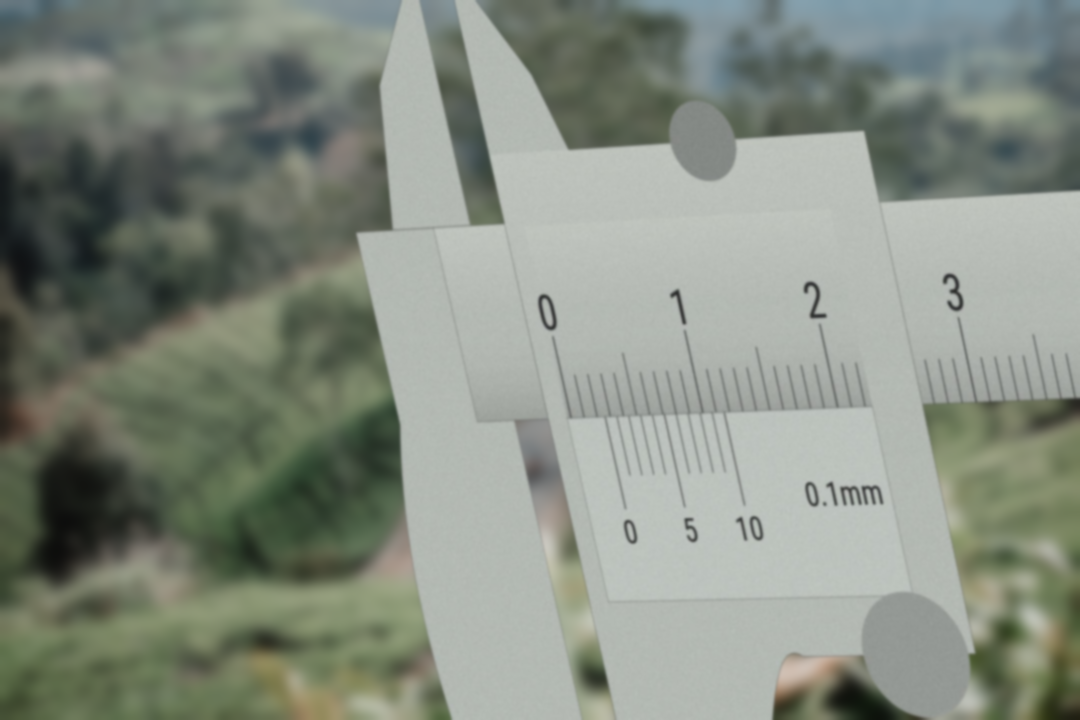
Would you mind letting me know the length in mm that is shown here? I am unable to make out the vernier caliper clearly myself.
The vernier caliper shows 2.6 mm
